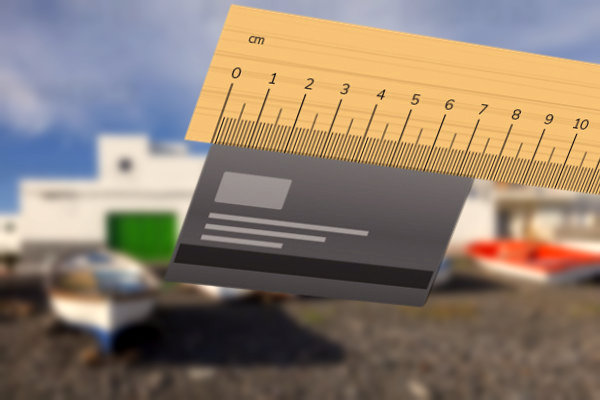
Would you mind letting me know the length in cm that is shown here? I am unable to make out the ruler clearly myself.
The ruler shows 7.5 cm
